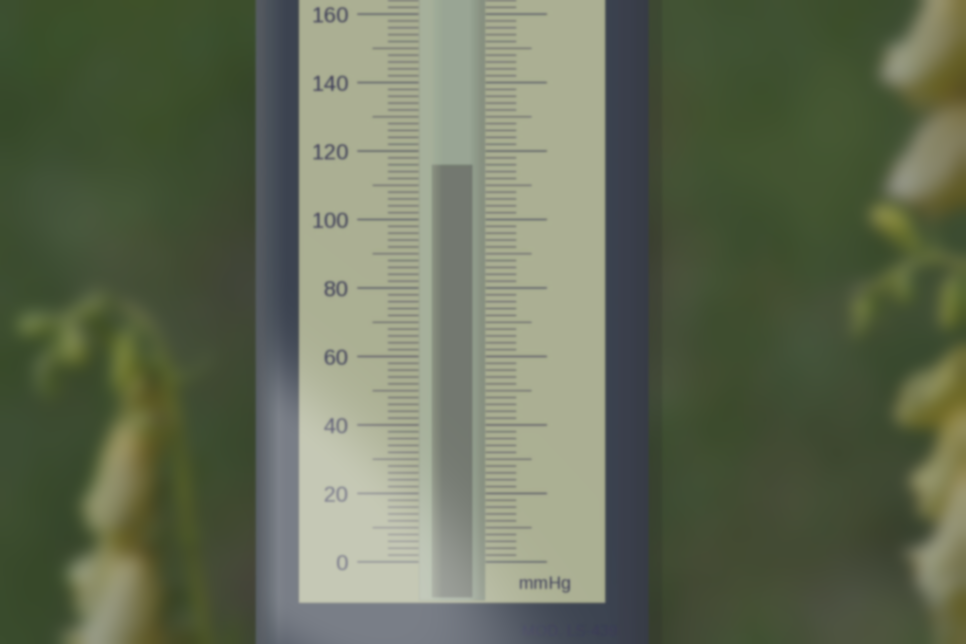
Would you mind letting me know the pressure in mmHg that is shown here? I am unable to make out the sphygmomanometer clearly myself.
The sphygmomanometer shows 116 mmHg
